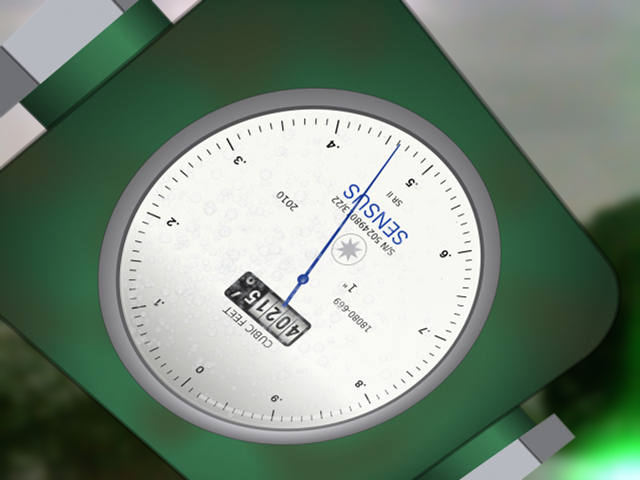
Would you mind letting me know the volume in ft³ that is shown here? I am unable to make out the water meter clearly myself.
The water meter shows 402157.46 ft³
